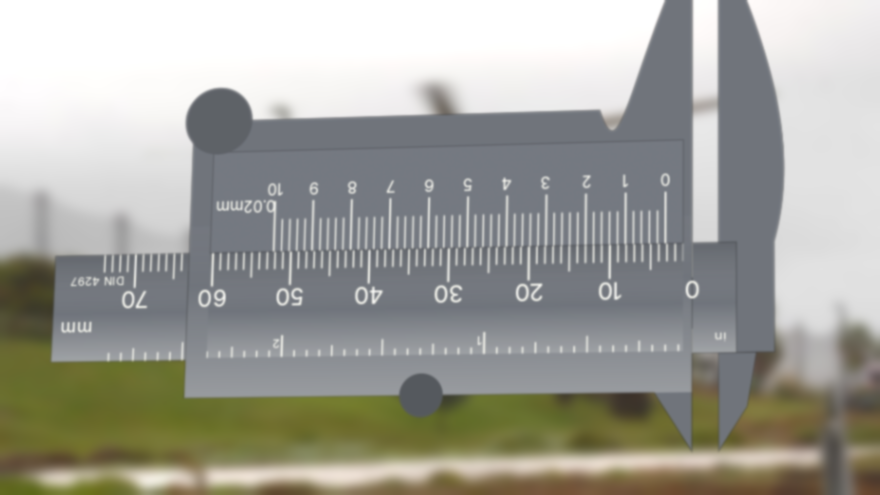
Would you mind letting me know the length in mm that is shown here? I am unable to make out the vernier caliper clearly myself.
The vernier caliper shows 3.2 mm
